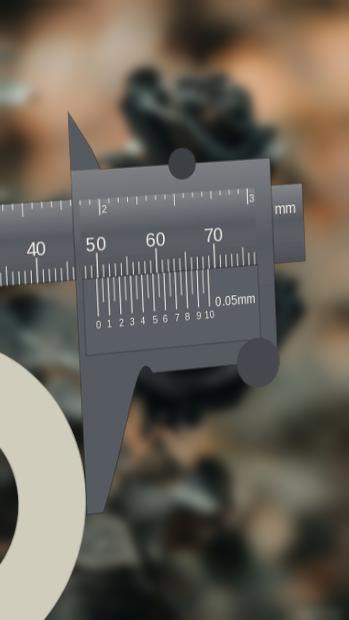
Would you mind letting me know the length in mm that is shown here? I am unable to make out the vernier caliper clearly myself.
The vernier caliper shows 49.8 mm
